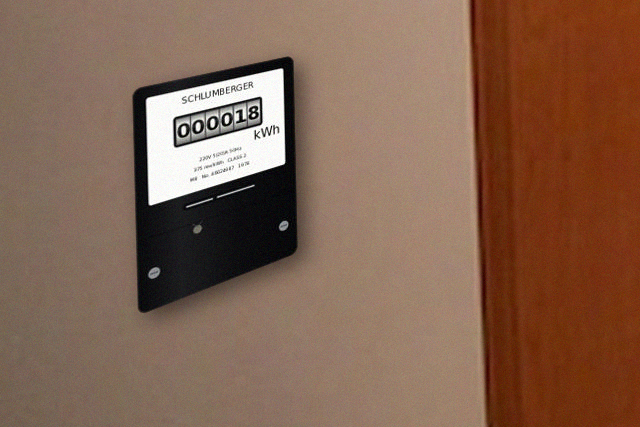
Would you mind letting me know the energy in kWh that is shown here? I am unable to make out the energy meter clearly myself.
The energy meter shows 18 kWh
